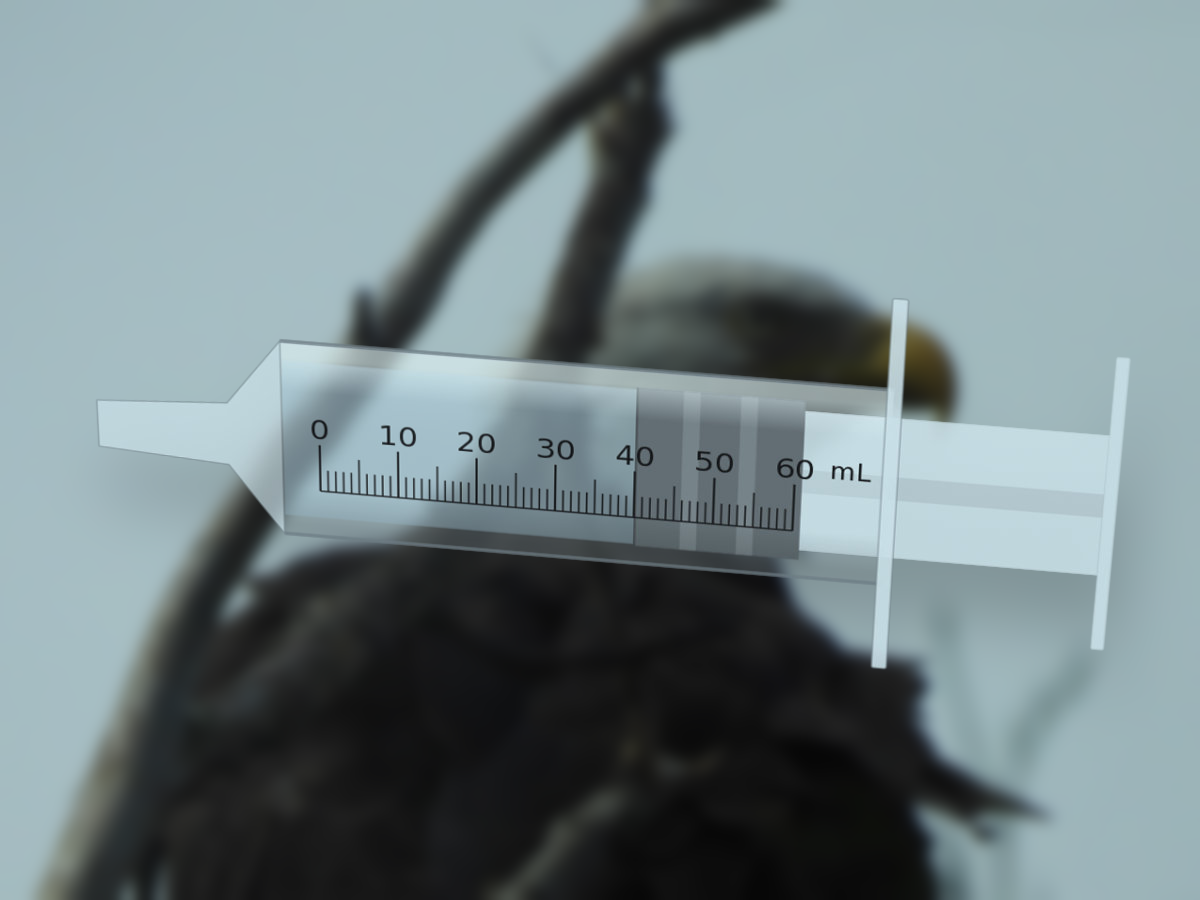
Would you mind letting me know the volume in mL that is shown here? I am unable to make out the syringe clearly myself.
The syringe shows 40 mL
